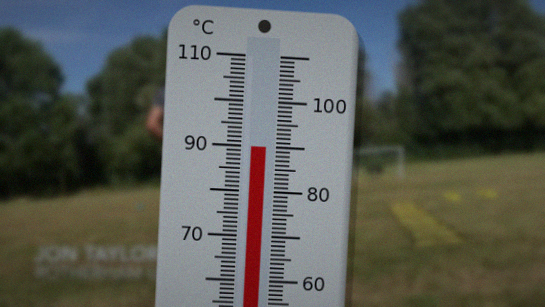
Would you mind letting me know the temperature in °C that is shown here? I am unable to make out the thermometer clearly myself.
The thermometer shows 90 °C
